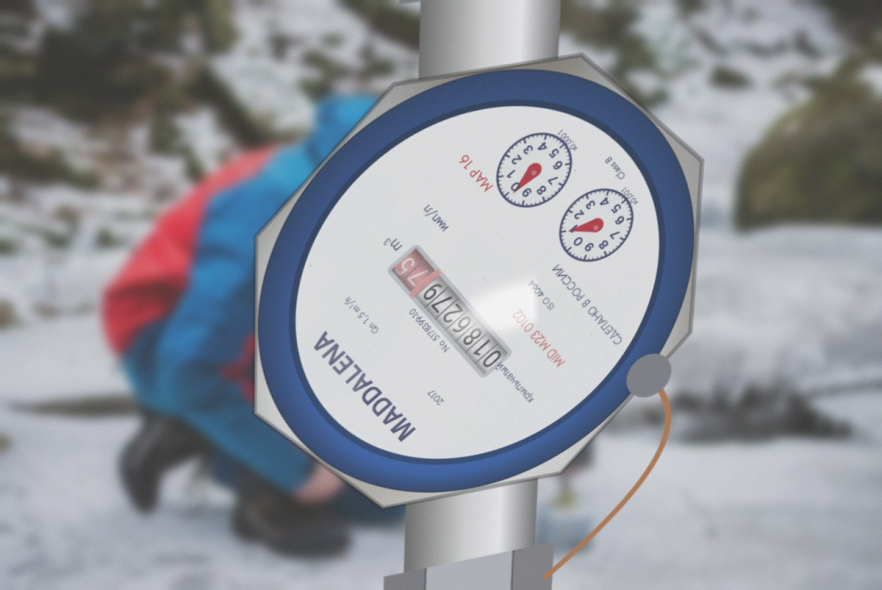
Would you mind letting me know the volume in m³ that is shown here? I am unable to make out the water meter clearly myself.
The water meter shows 186279.7509 m³
